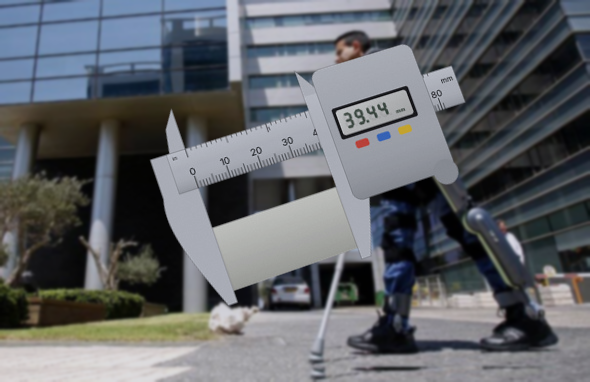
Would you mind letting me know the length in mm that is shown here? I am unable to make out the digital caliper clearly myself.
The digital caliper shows 39.44 mm
